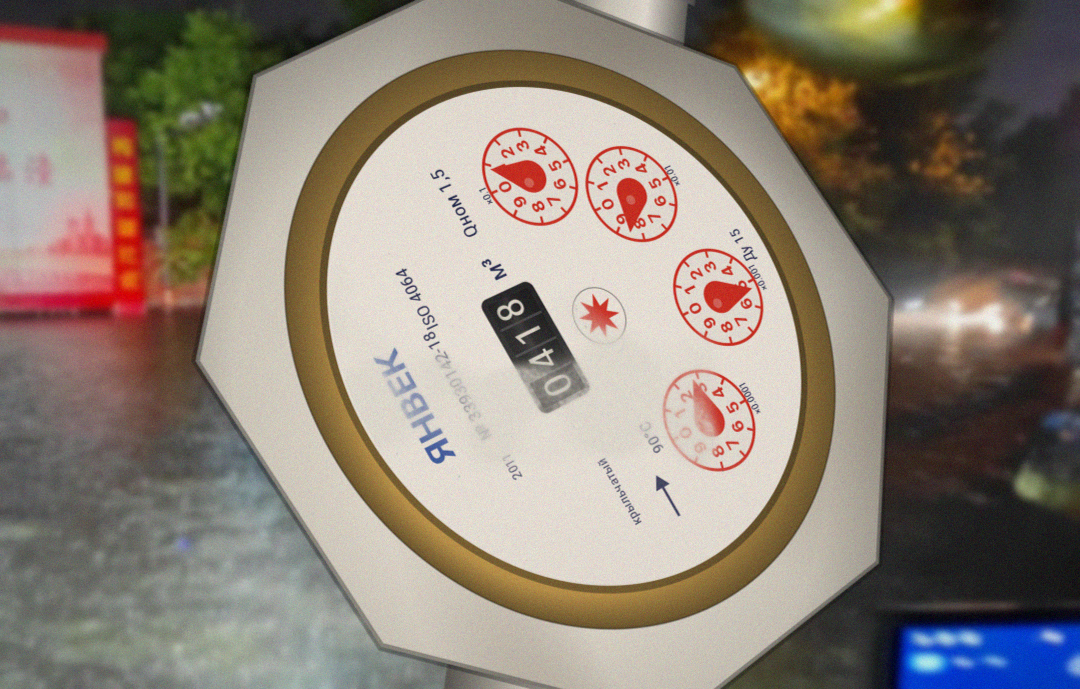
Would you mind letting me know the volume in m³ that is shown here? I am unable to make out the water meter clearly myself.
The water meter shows 418.0852 m³
